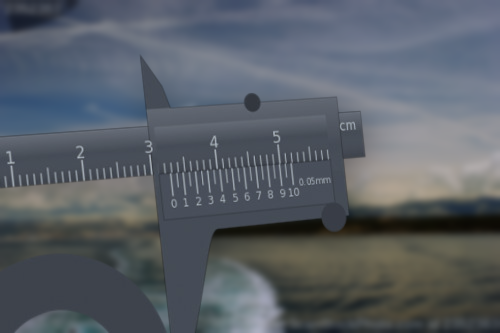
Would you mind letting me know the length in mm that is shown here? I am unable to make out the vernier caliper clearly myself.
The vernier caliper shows 32.8 mm
